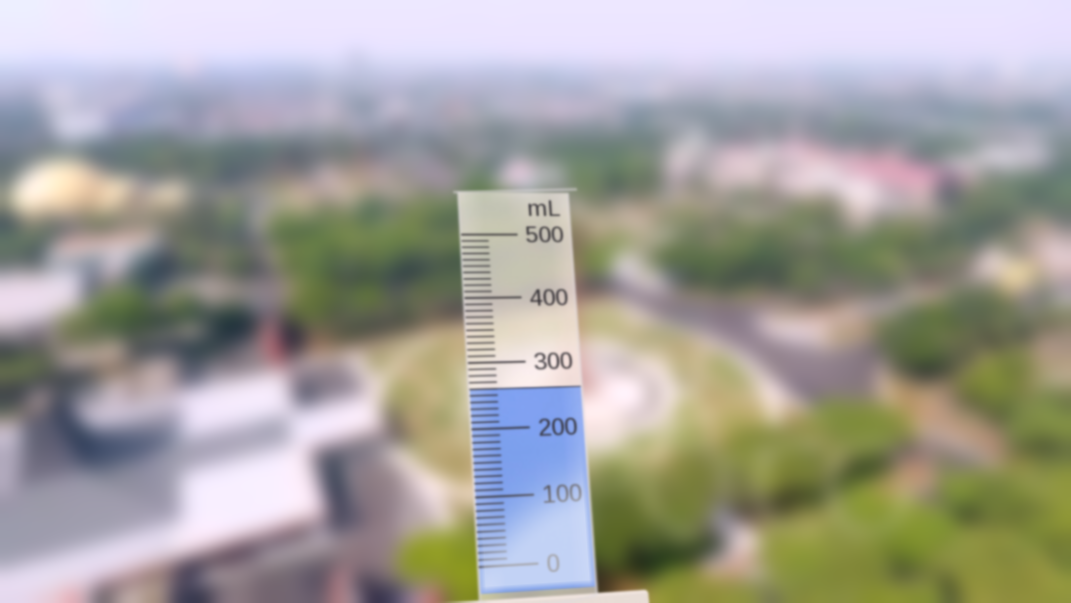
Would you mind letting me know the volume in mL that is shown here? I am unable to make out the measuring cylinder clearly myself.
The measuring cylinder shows 260 mL
